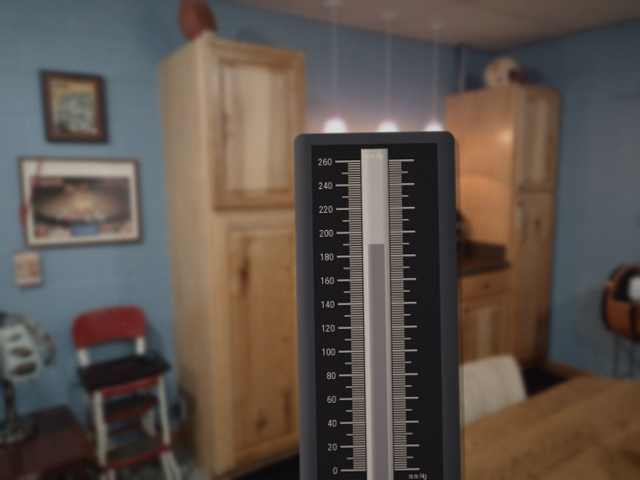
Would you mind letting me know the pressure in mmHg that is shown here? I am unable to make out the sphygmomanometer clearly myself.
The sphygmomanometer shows 190 mmHg
